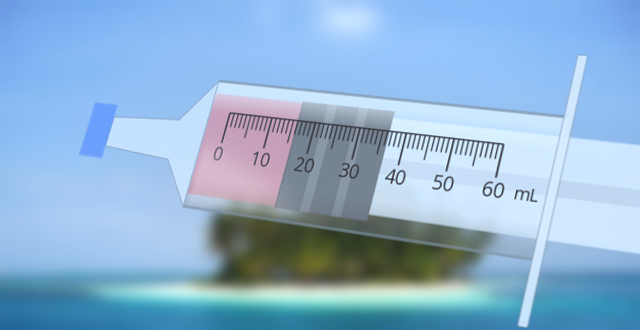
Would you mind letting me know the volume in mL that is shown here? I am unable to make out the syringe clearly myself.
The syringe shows 16 mL
